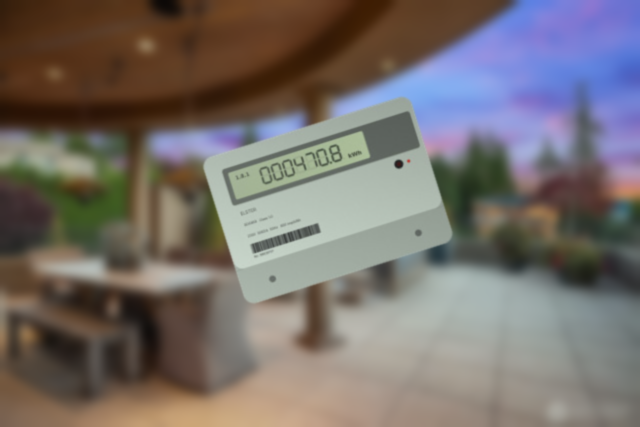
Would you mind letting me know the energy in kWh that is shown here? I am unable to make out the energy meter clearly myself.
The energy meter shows 470.8 kWh
